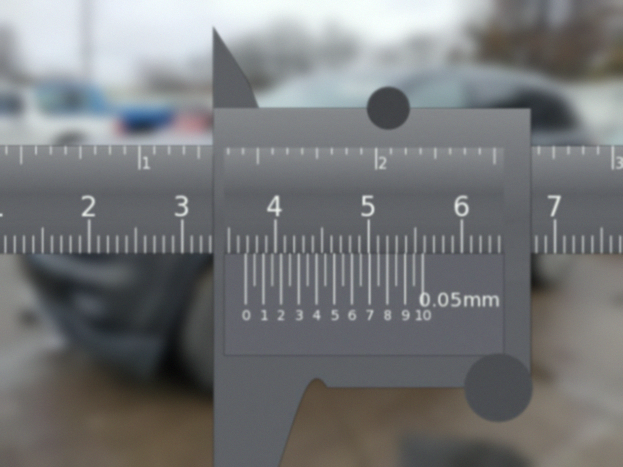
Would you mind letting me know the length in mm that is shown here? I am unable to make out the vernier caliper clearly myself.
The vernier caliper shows 36.8 mm
